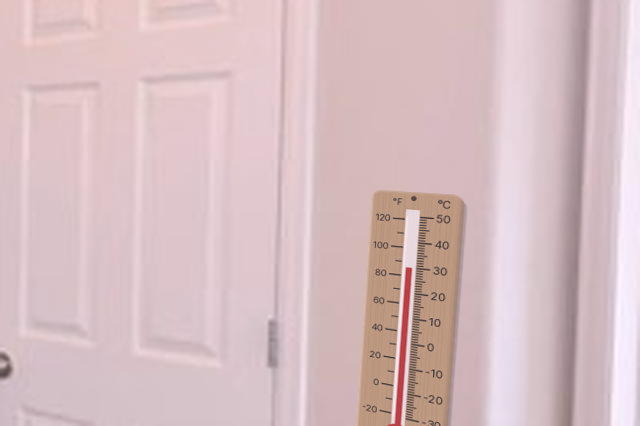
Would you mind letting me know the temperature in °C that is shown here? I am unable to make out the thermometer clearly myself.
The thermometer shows 30 °C
